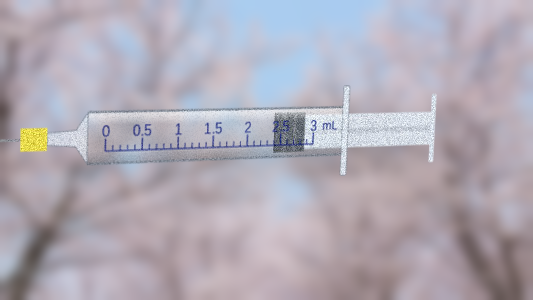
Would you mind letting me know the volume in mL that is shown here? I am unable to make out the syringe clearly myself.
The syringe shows 2.4 mL
